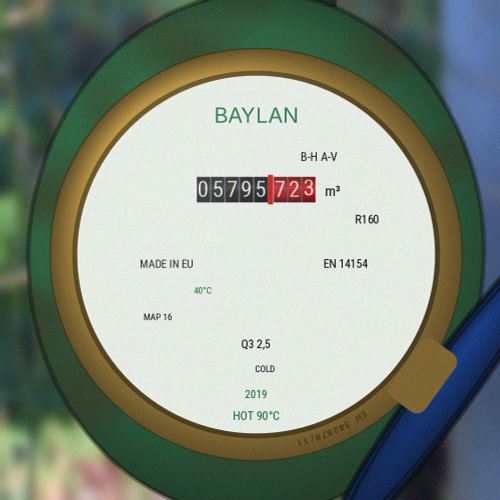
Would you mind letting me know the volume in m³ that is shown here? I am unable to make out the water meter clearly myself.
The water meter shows 5795.723 m³
